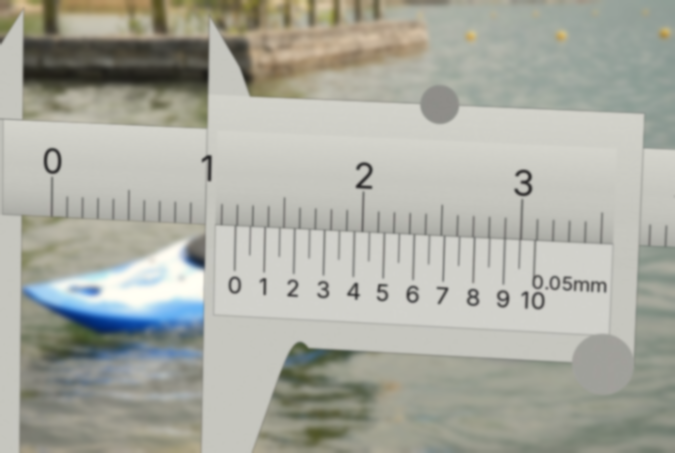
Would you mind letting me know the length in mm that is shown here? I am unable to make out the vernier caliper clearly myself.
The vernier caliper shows 11.9 mm
